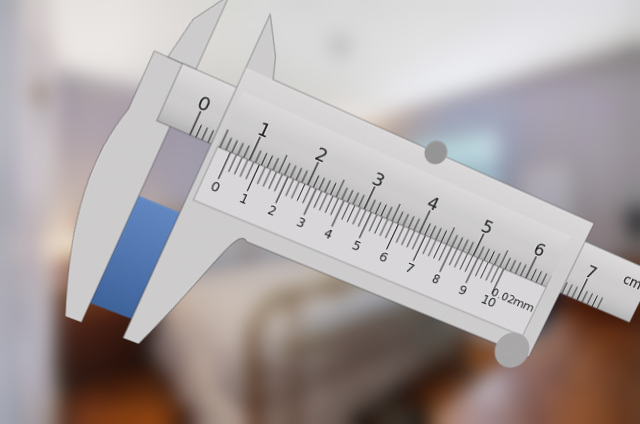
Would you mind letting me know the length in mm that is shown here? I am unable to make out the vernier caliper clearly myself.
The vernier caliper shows 6.8 mm
